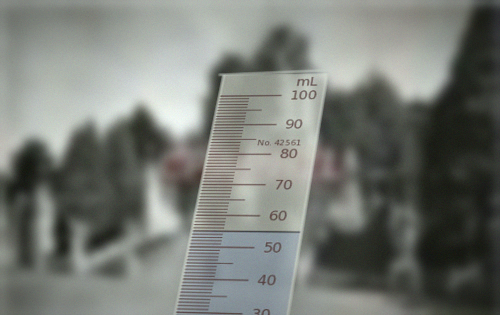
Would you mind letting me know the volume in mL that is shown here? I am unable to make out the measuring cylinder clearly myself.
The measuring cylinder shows 55 mL
